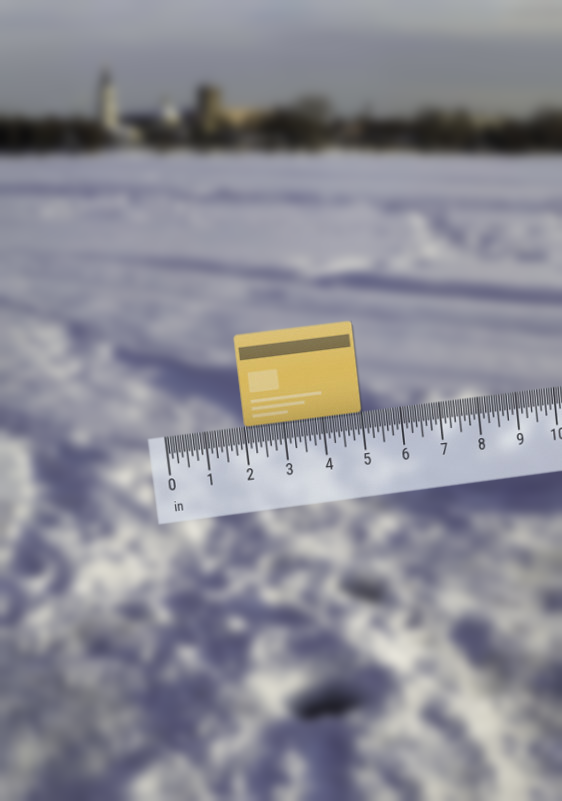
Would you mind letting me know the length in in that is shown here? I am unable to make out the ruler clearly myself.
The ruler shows 3 in
